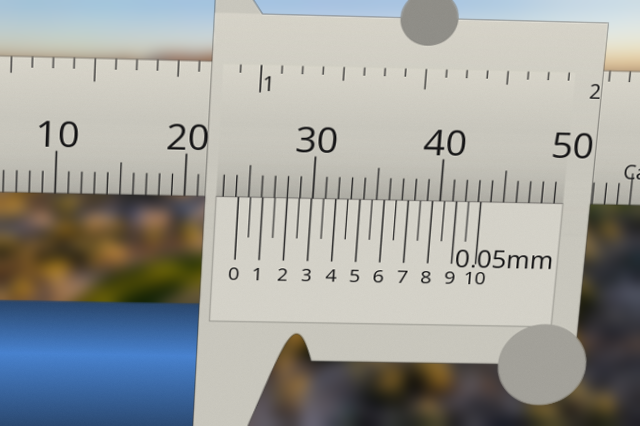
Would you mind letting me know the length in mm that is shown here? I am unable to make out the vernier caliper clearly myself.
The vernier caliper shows 24.2 mm
